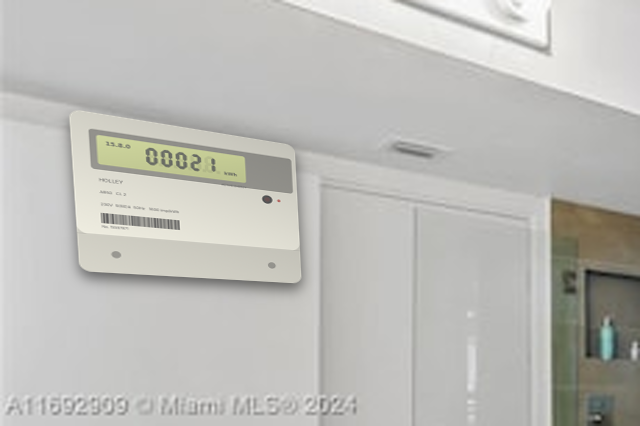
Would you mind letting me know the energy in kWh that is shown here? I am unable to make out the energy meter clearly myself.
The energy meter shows 21 kWh
